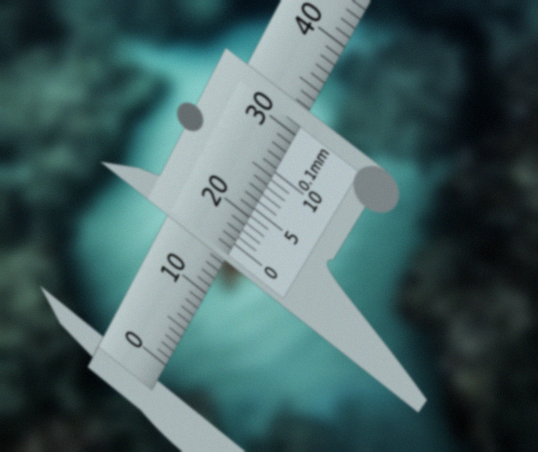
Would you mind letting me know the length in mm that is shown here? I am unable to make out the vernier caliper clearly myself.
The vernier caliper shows 16.6 mm
